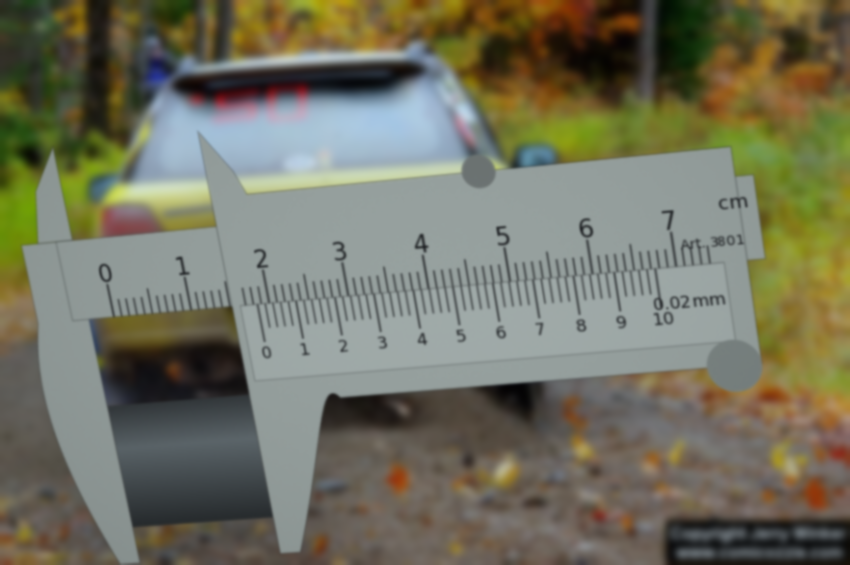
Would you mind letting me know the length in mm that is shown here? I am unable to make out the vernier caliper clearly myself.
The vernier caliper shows 18.5 mm
